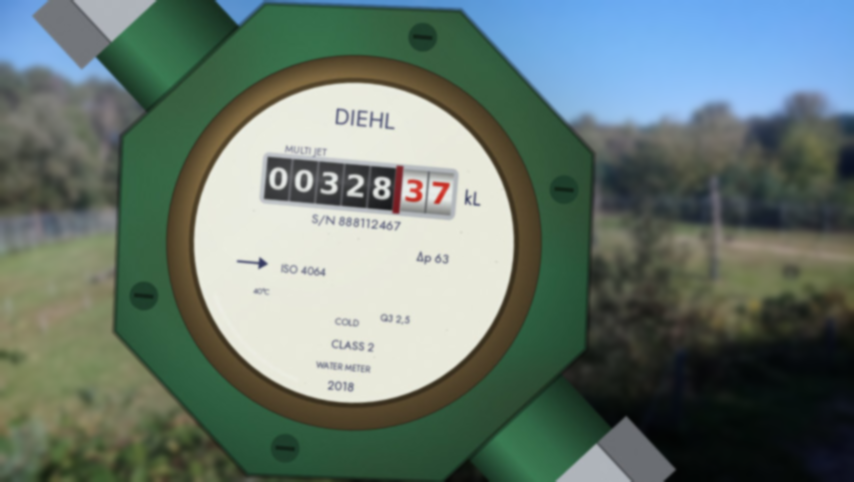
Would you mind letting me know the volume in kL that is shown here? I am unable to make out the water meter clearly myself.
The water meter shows 328.37 kL
